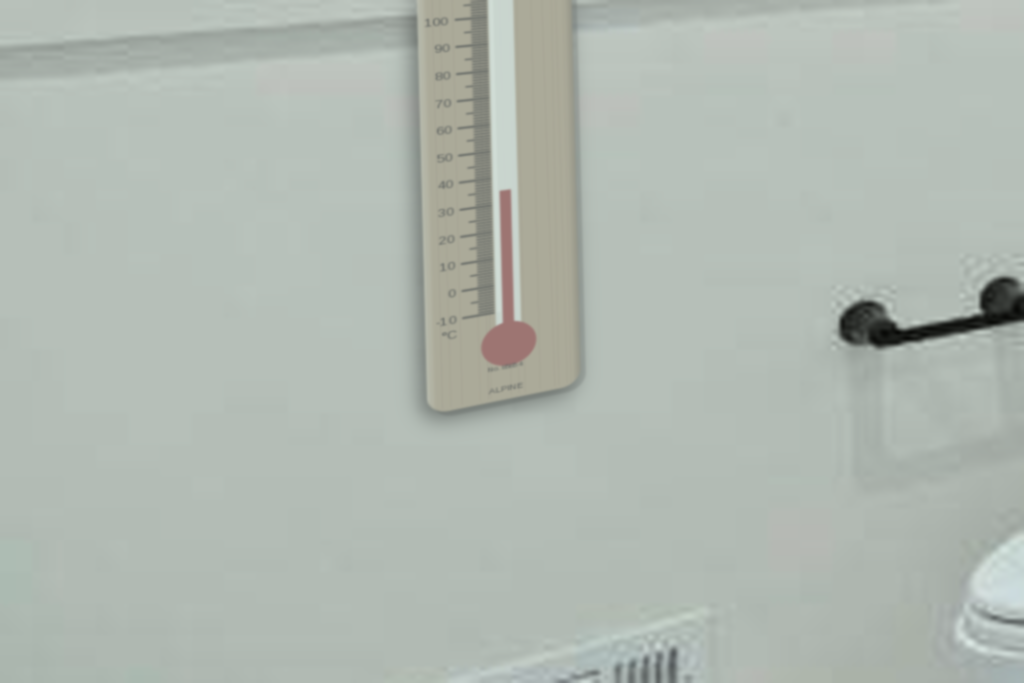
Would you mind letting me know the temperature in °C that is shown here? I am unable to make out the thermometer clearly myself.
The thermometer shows 35 °C
